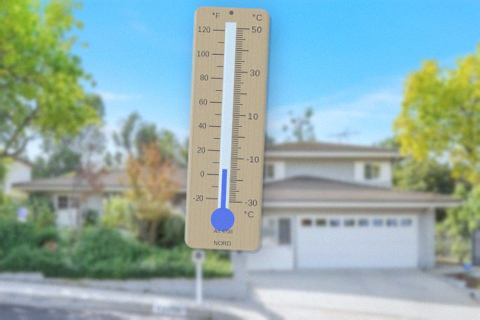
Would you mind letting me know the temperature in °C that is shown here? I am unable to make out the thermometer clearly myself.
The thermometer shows -15 °C
